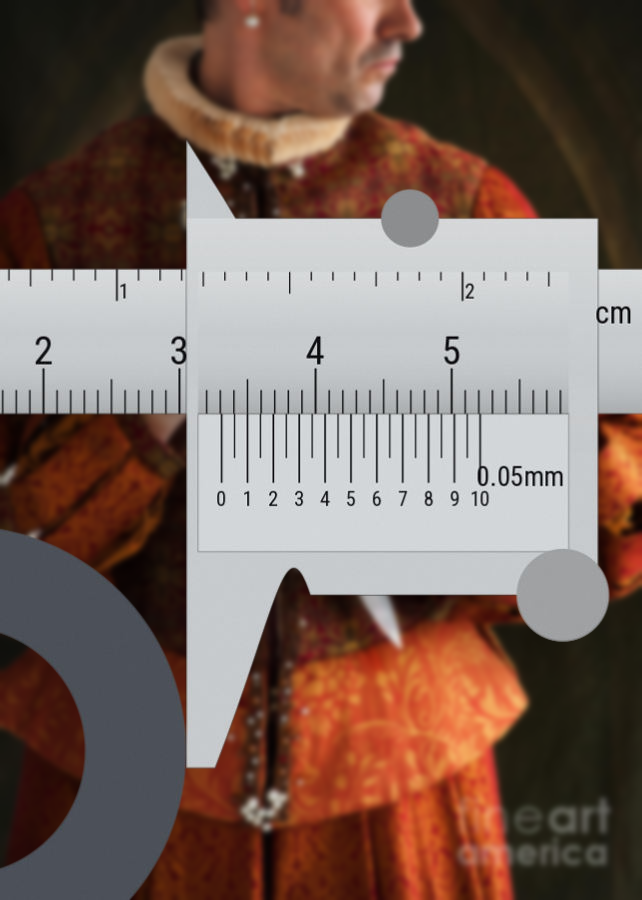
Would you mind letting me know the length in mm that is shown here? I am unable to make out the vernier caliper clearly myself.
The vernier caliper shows 33.1 mm
